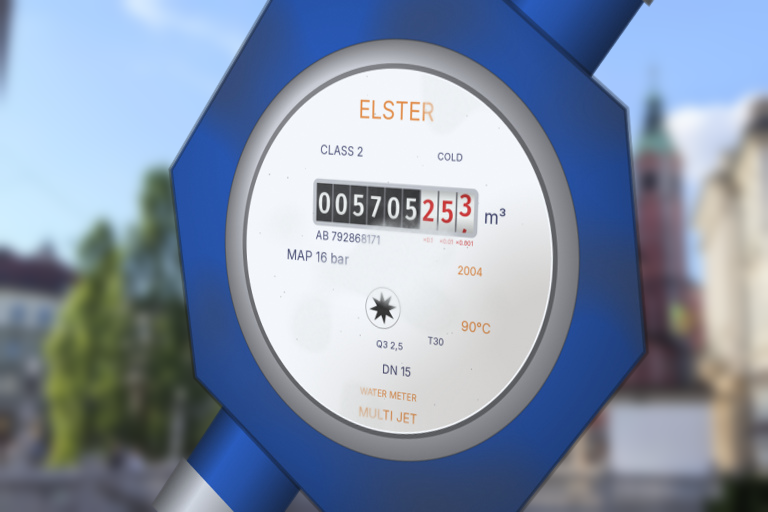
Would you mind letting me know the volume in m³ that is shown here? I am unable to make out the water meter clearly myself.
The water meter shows 5705.253 m³
